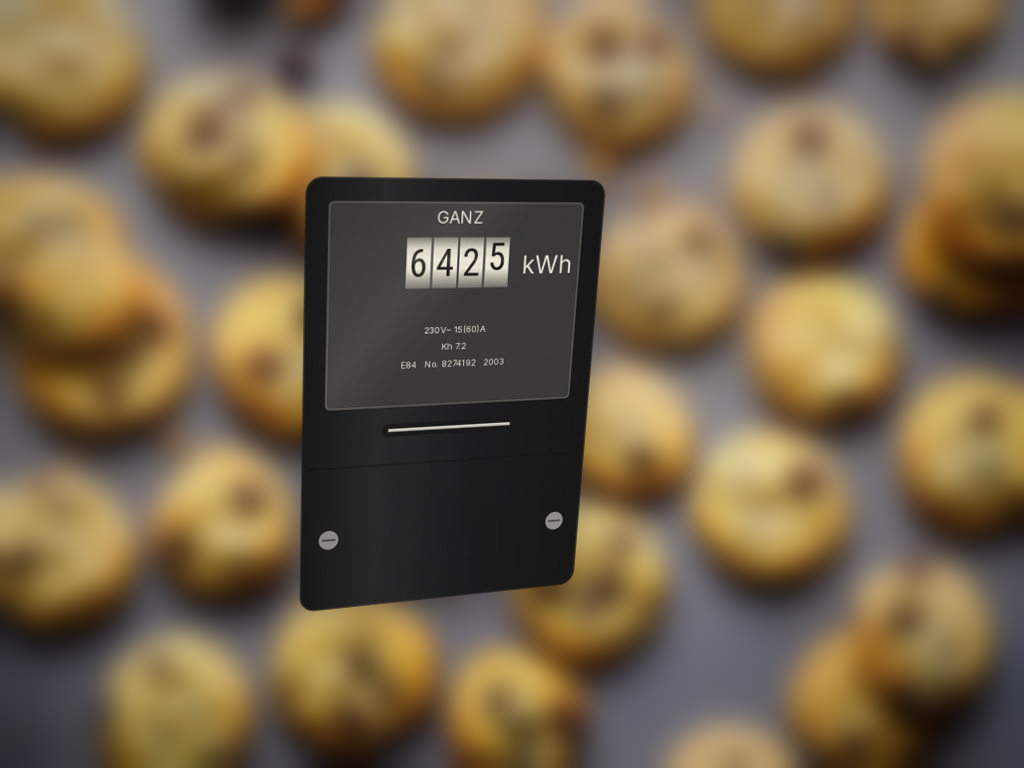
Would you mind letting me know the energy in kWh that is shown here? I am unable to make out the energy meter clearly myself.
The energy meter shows 6425 kWh
